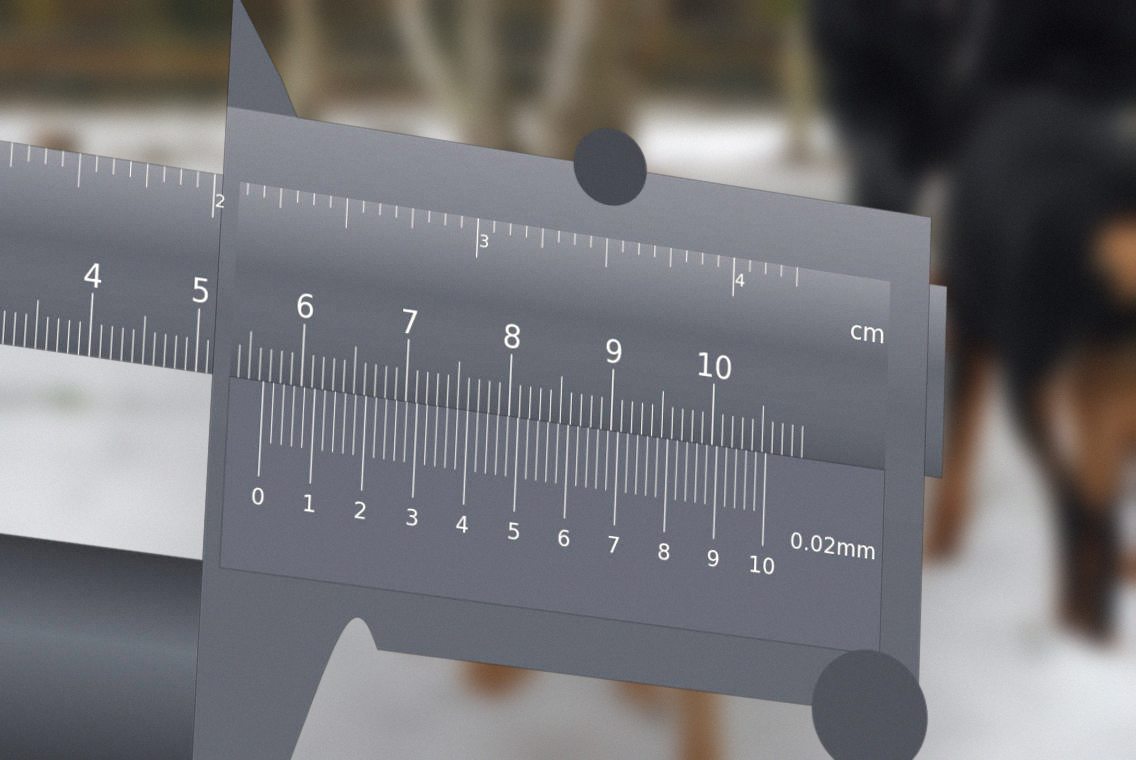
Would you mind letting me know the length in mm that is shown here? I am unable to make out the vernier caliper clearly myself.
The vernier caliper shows 56.4 mm
